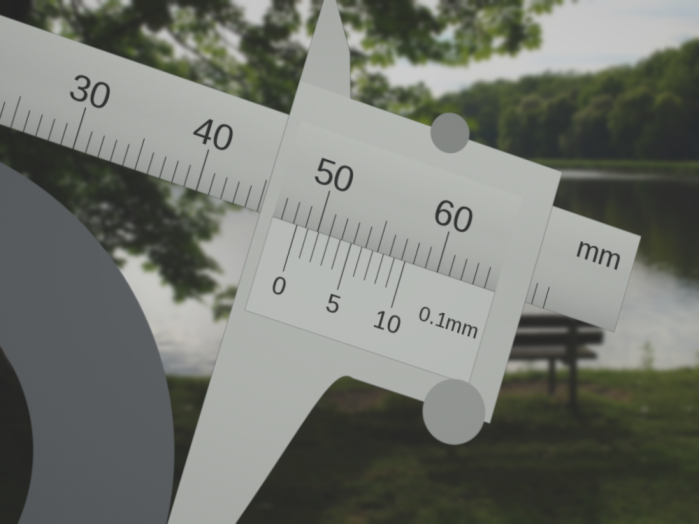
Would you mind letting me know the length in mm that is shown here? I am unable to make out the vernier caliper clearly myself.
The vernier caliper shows 48.3 mm
